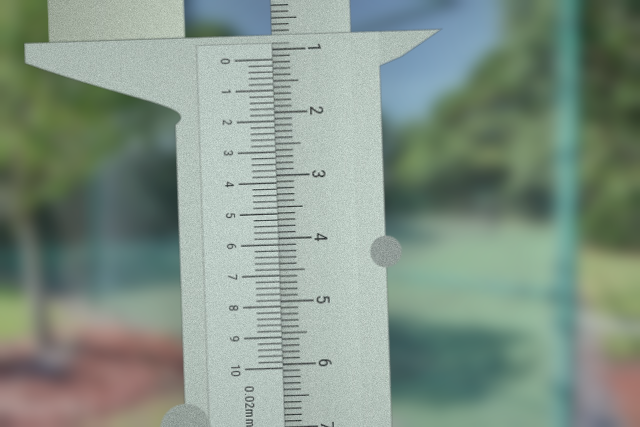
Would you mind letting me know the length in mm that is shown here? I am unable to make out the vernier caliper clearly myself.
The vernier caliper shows 11.6 mm
